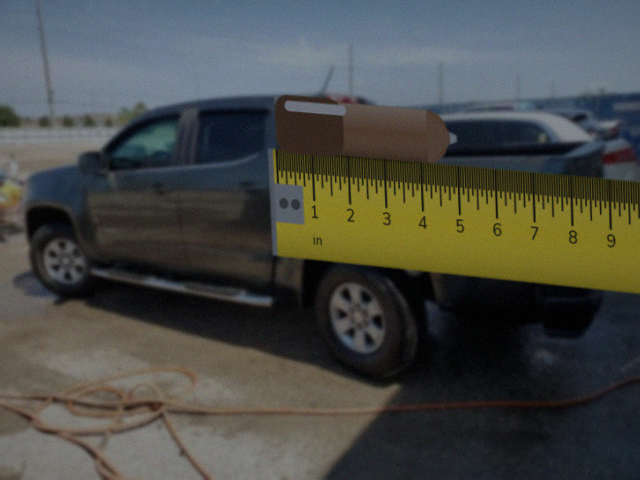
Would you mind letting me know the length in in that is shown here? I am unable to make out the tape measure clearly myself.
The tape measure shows 5 in
